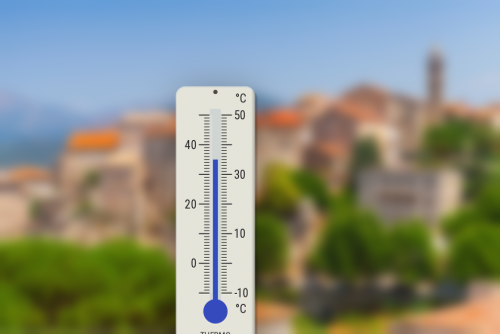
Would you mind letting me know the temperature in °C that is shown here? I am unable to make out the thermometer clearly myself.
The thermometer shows 35 °C
